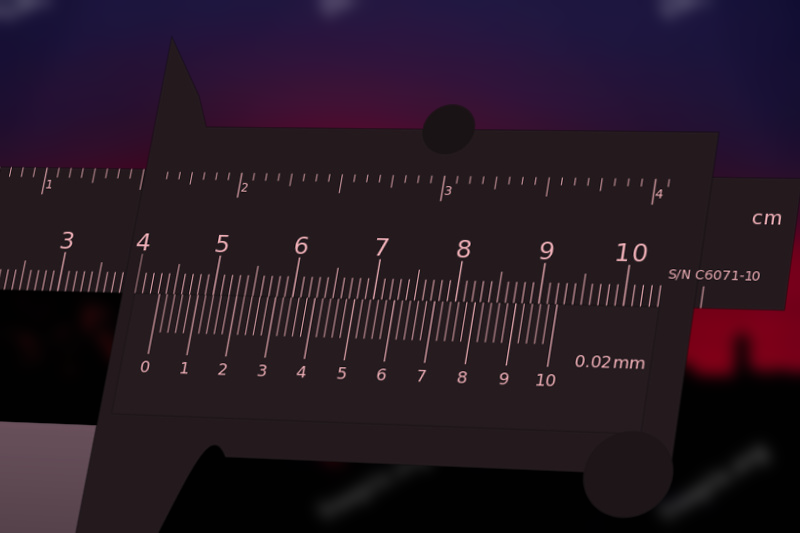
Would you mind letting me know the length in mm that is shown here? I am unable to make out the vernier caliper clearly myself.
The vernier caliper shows 43.2 mm
